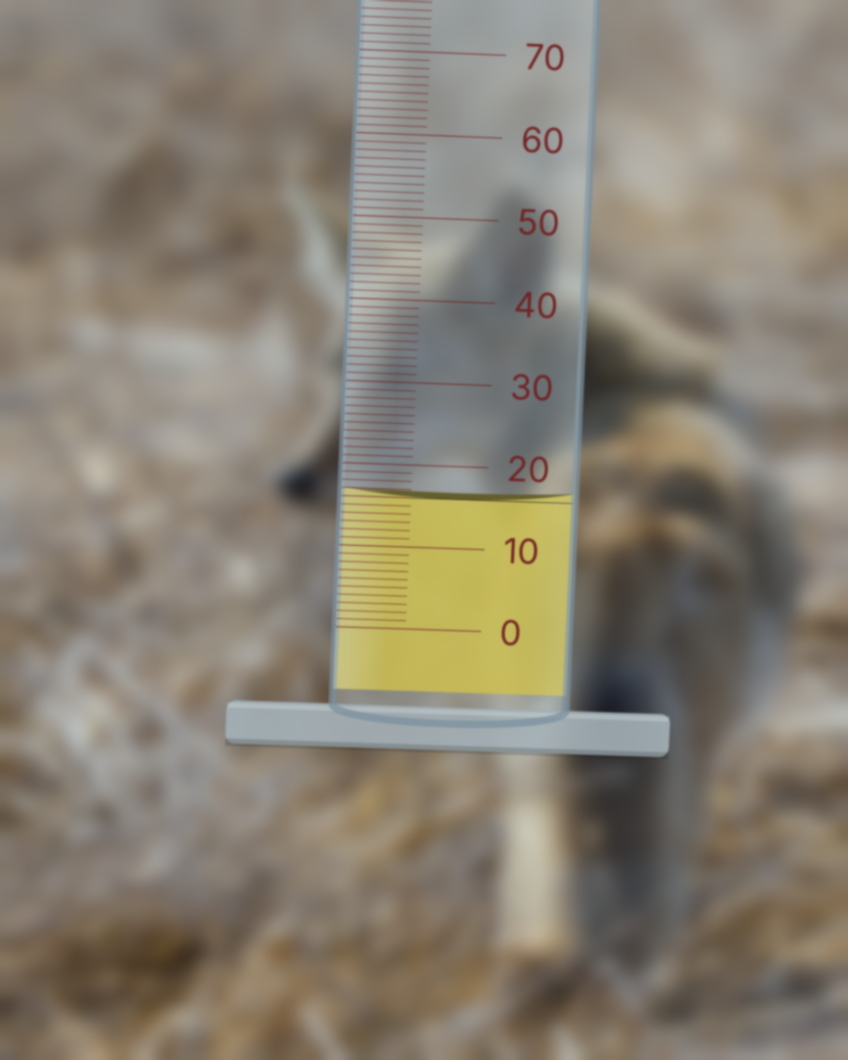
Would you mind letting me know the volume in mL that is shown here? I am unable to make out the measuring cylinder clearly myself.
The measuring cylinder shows 16 mL
